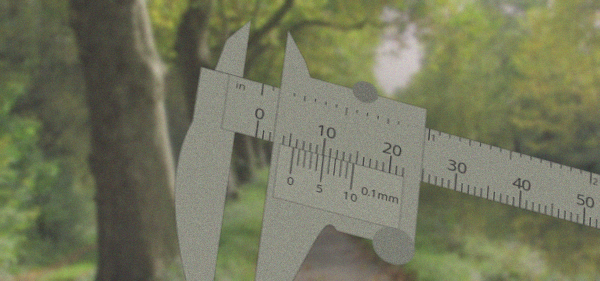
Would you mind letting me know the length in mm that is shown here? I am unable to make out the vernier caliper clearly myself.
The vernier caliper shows 5.6 mm
